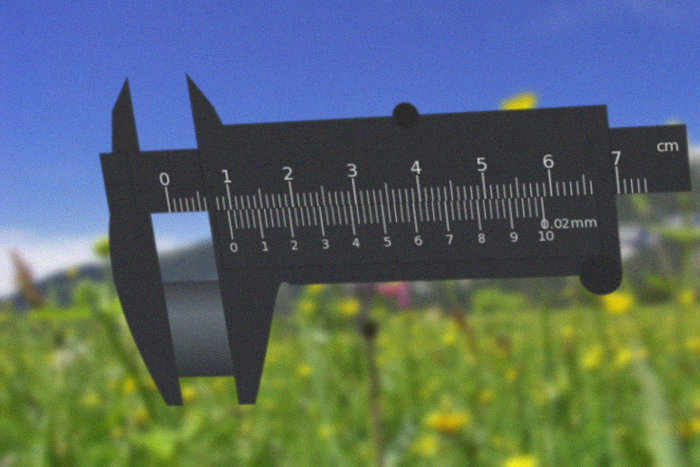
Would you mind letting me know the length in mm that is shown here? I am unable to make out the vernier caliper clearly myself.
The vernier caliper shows 9.5 mm
